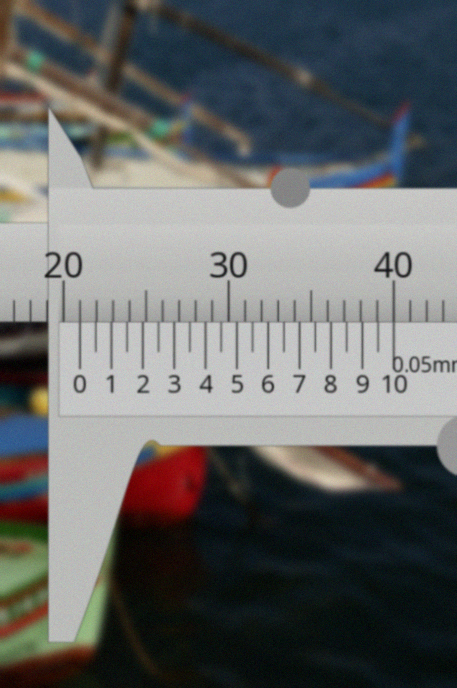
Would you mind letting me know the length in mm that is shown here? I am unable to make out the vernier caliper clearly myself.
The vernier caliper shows 21.0 mm
